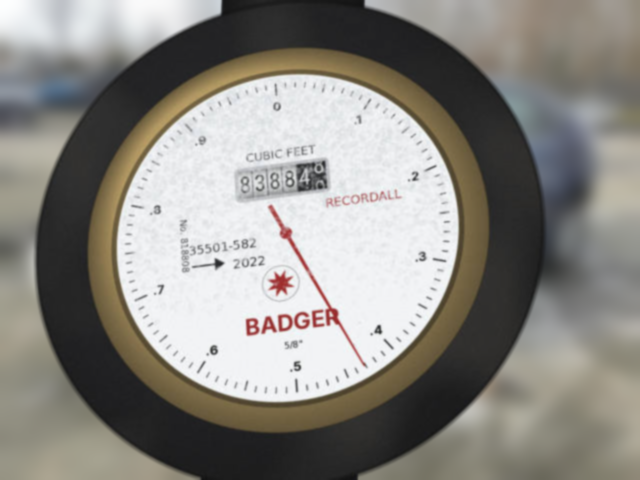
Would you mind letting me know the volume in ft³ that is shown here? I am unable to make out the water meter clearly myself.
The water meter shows 838848.43 ft³
